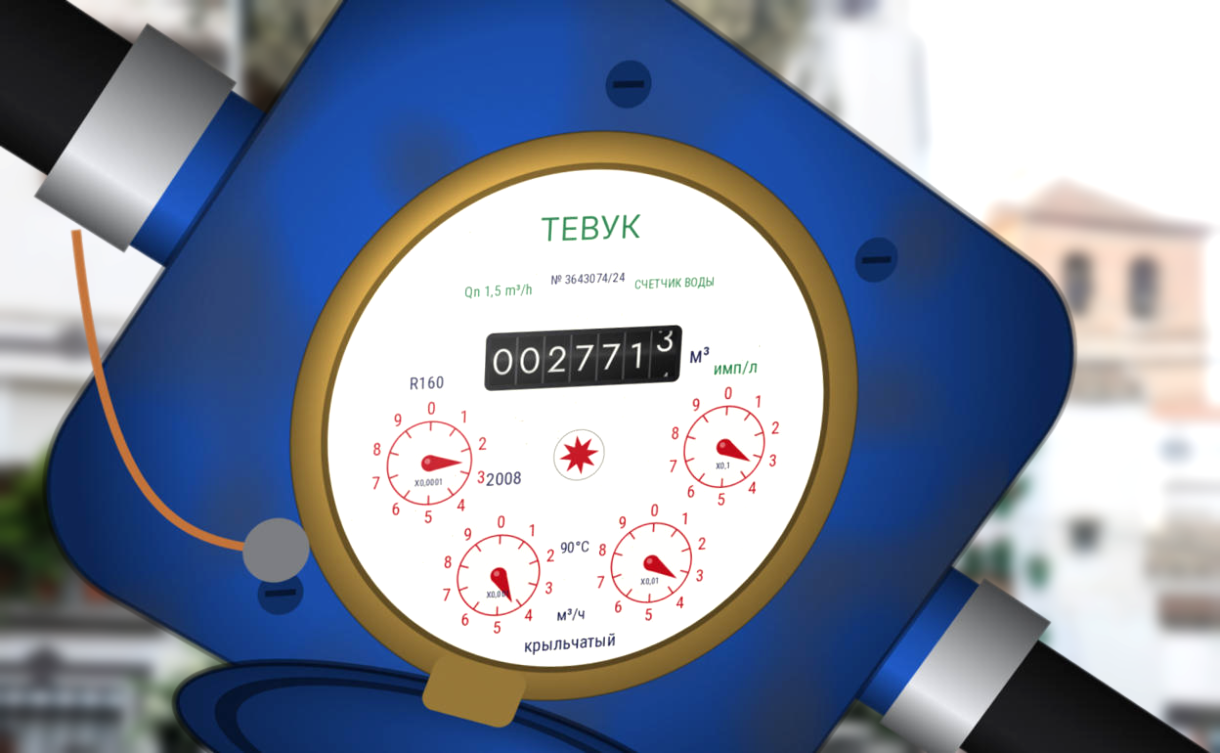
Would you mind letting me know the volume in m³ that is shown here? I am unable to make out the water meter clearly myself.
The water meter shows 27713.3342 m³
